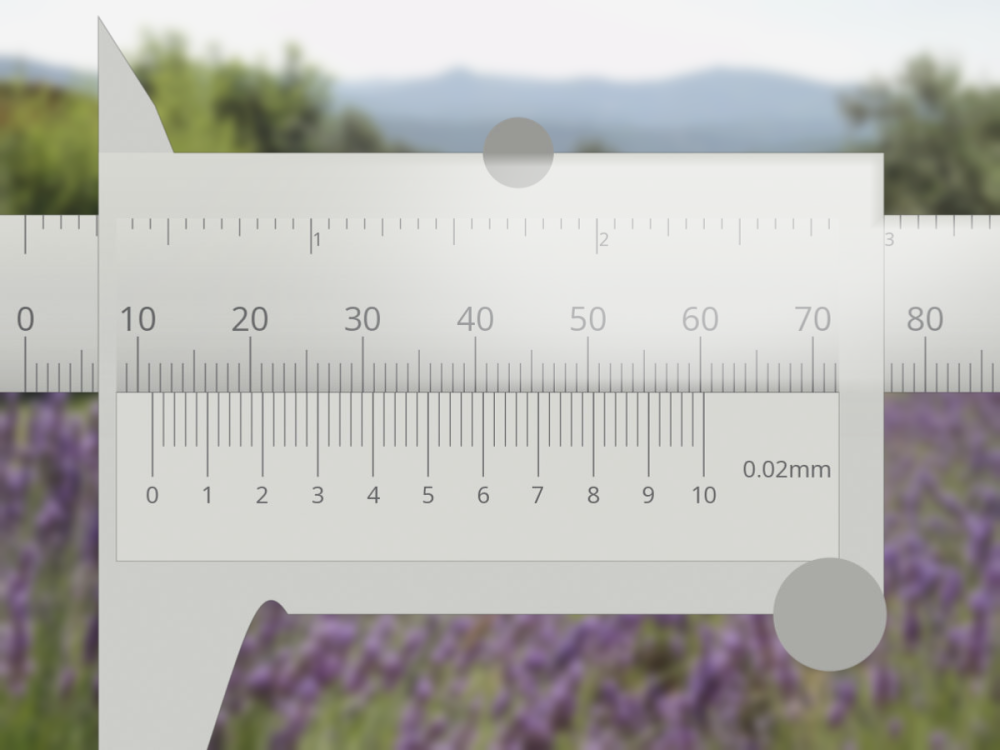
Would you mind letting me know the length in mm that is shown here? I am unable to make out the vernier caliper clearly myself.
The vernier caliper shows 11.3 mm
